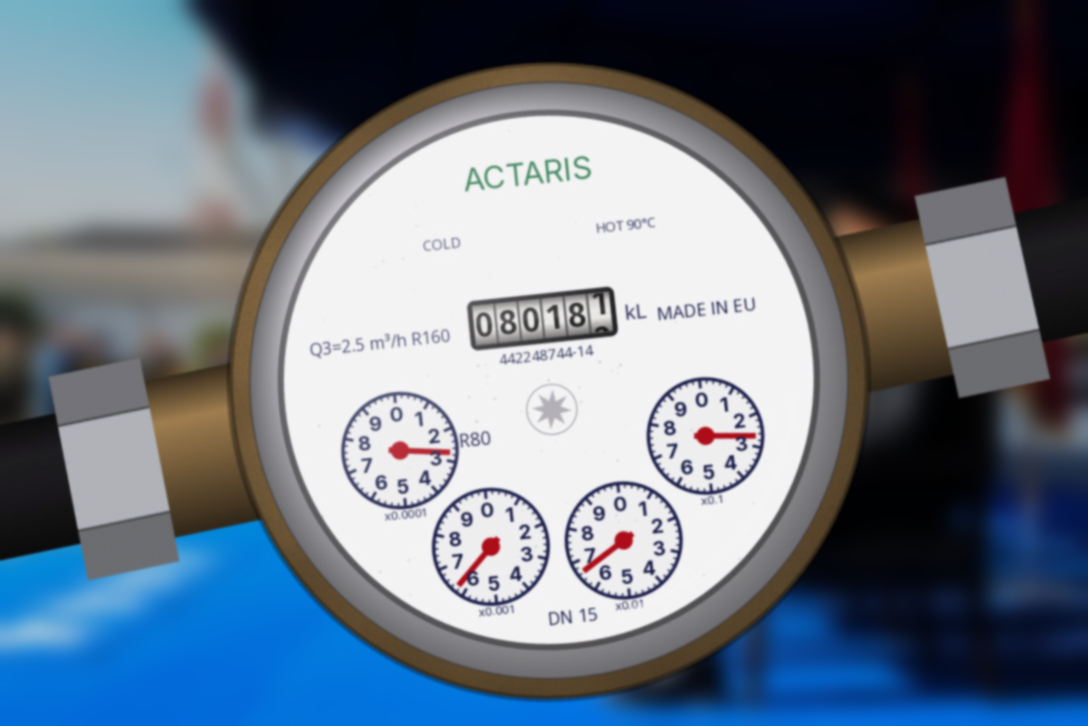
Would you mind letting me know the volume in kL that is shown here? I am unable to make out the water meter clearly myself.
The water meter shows 80181.2662 kL
